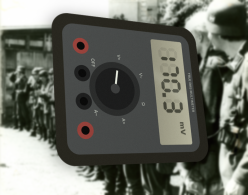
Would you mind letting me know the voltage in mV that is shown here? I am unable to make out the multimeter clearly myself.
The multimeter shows 170.3 mV
